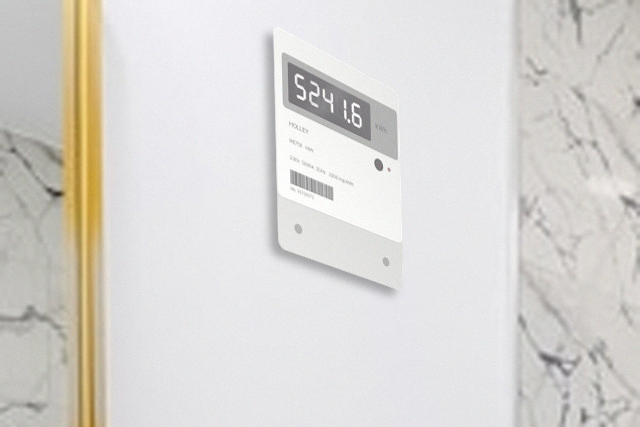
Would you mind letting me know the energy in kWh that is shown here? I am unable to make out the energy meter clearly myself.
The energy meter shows 5241.6 kWh
